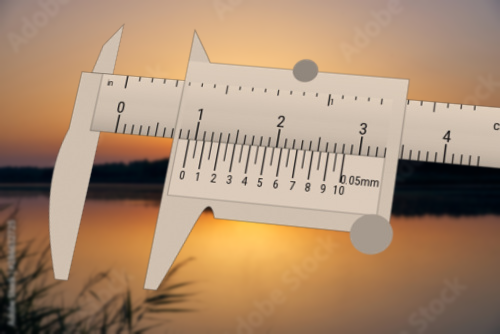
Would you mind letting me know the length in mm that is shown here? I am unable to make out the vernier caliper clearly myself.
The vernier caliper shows 9.2 mm
